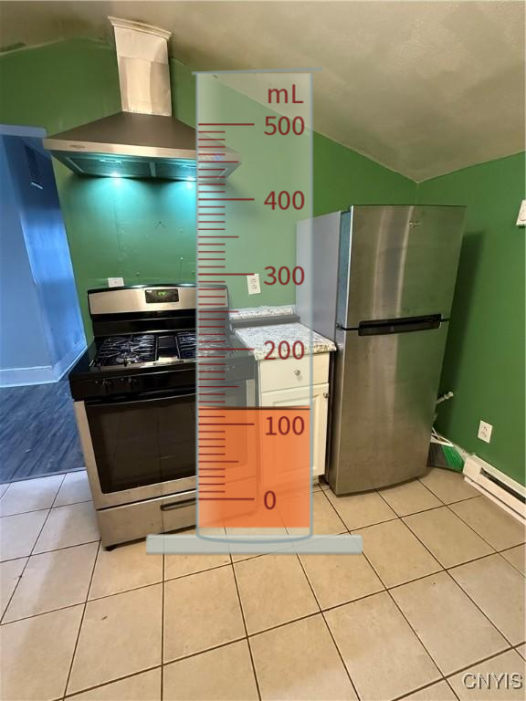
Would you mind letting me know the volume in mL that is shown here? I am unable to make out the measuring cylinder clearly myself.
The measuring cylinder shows 120 mL
